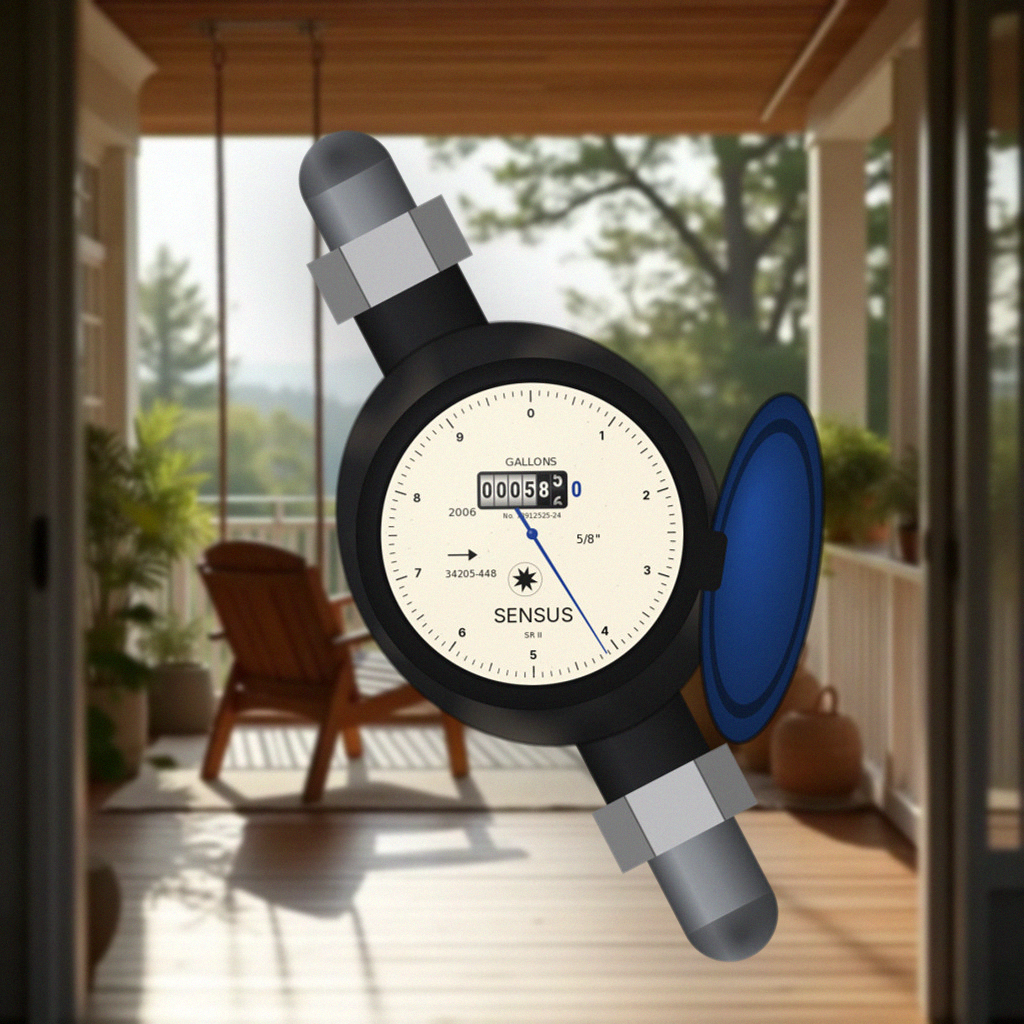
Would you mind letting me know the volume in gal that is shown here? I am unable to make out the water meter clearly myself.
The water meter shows 5854.1 gal
